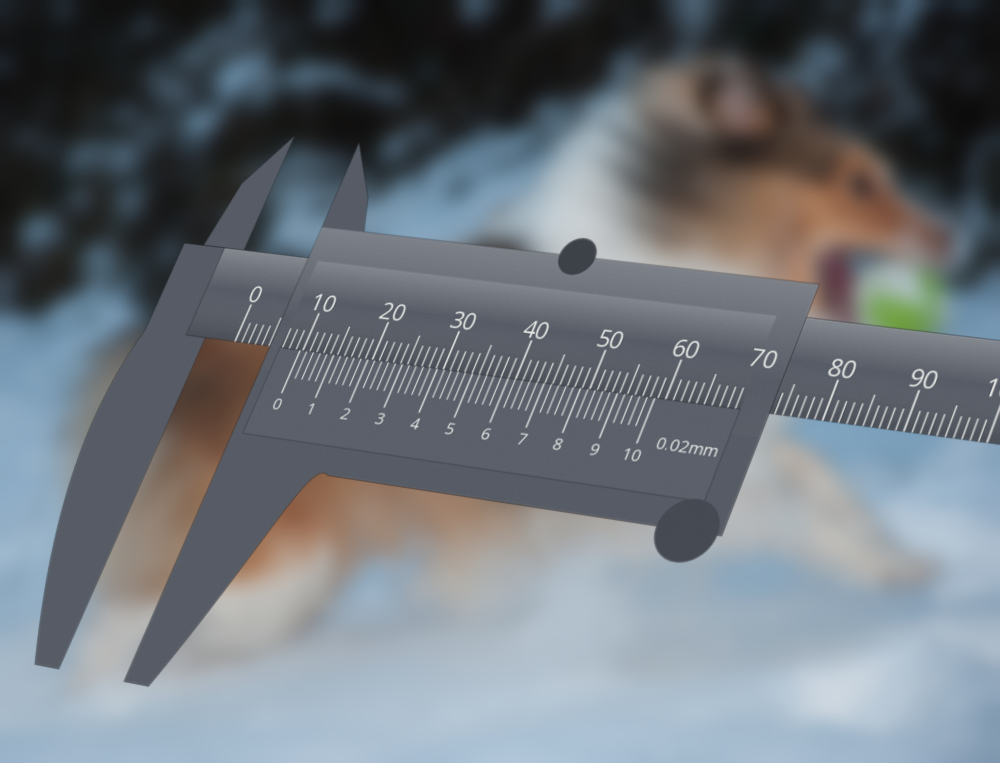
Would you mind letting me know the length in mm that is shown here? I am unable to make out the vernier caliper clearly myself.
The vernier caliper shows 9.6 mm
